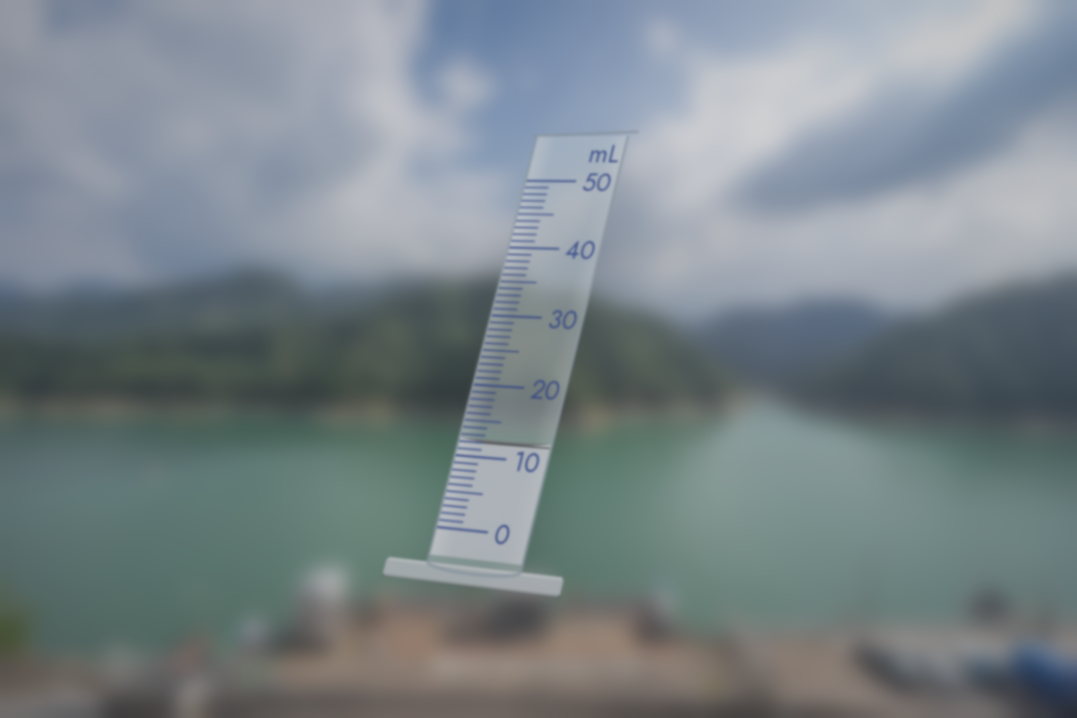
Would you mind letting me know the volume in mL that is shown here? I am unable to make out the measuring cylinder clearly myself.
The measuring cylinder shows 12 mL
